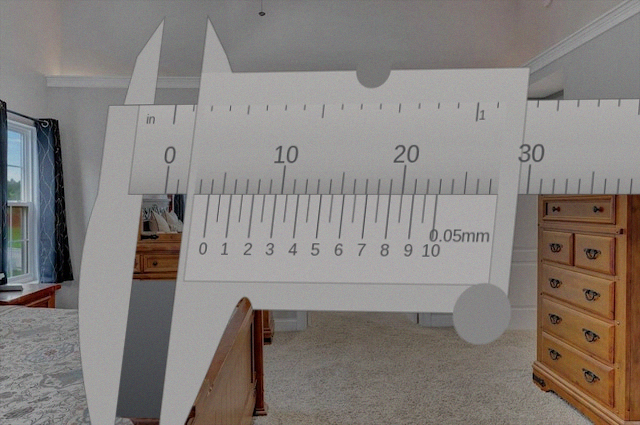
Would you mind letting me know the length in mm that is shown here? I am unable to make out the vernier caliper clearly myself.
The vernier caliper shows 3.8 mm
